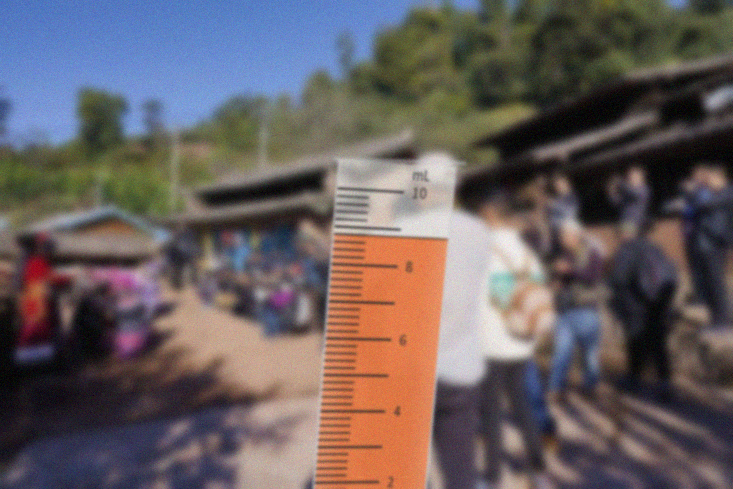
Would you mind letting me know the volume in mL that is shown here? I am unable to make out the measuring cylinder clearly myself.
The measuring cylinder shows 8.8 mL
